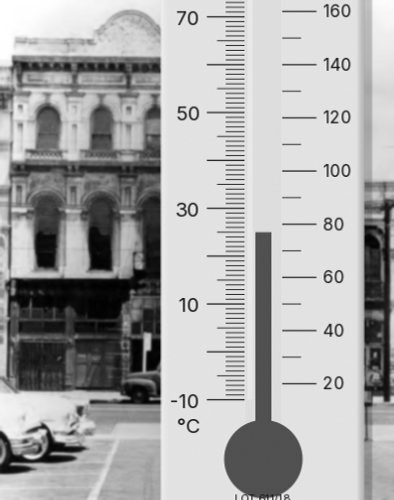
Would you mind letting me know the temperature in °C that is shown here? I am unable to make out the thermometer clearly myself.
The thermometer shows 25 °C
